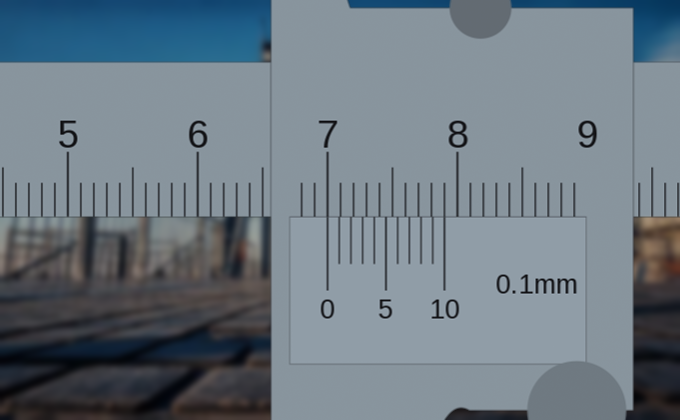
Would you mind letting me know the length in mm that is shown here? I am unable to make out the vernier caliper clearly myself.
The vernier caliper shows 70.0 mm
